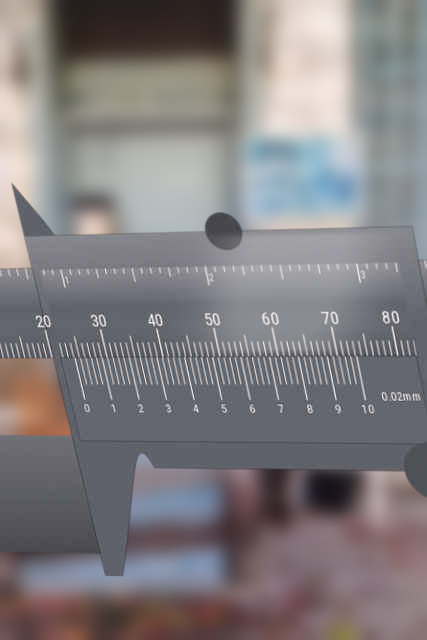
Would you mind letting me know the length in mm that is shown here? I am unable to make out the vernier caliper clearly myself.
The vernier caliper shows 24.2 mm
